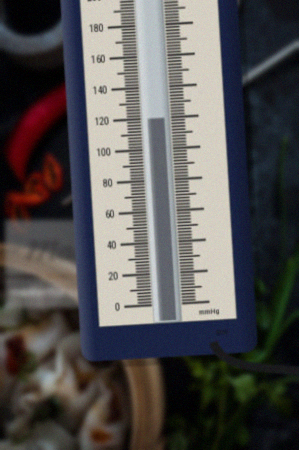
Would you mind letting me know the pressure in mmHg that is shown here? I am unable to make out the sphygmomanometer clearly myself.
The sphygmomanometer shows 120 mmHg
